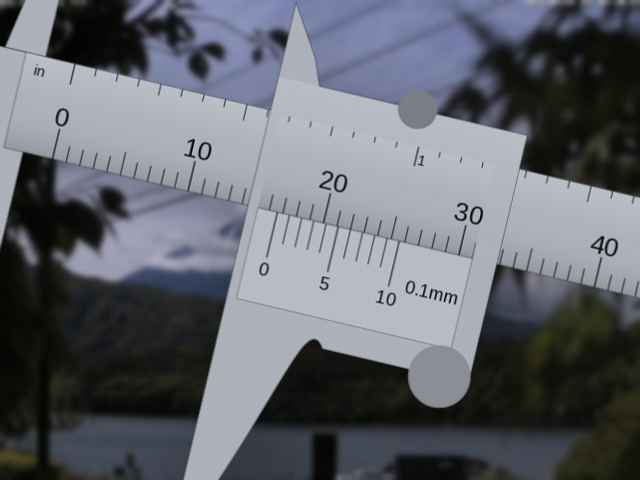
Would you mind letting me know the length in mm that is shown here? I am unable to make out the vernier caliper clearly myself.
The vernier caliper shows 16.6 mm
